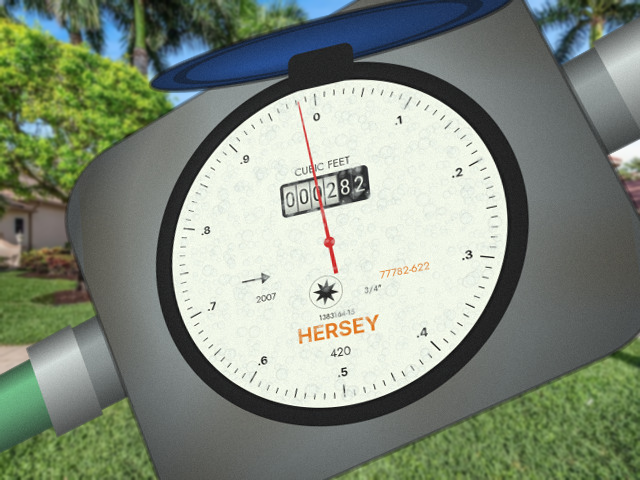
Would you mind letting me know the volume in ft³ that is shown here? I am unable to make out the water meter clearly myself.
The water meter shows 281.98 ft³
